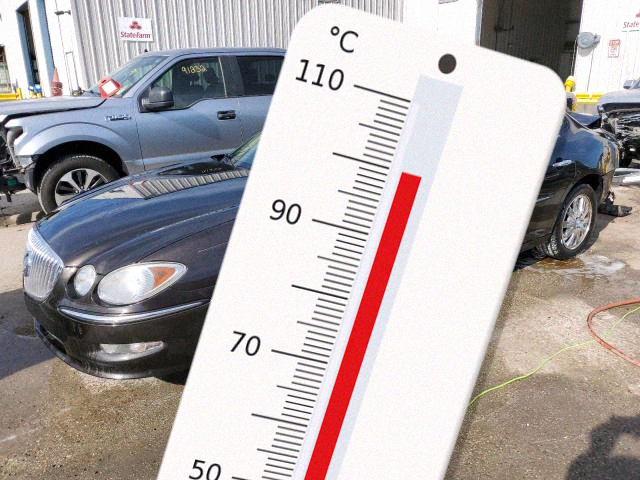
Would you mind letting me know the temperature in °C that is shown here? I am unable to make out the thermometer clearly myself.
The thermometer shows 100 °C
